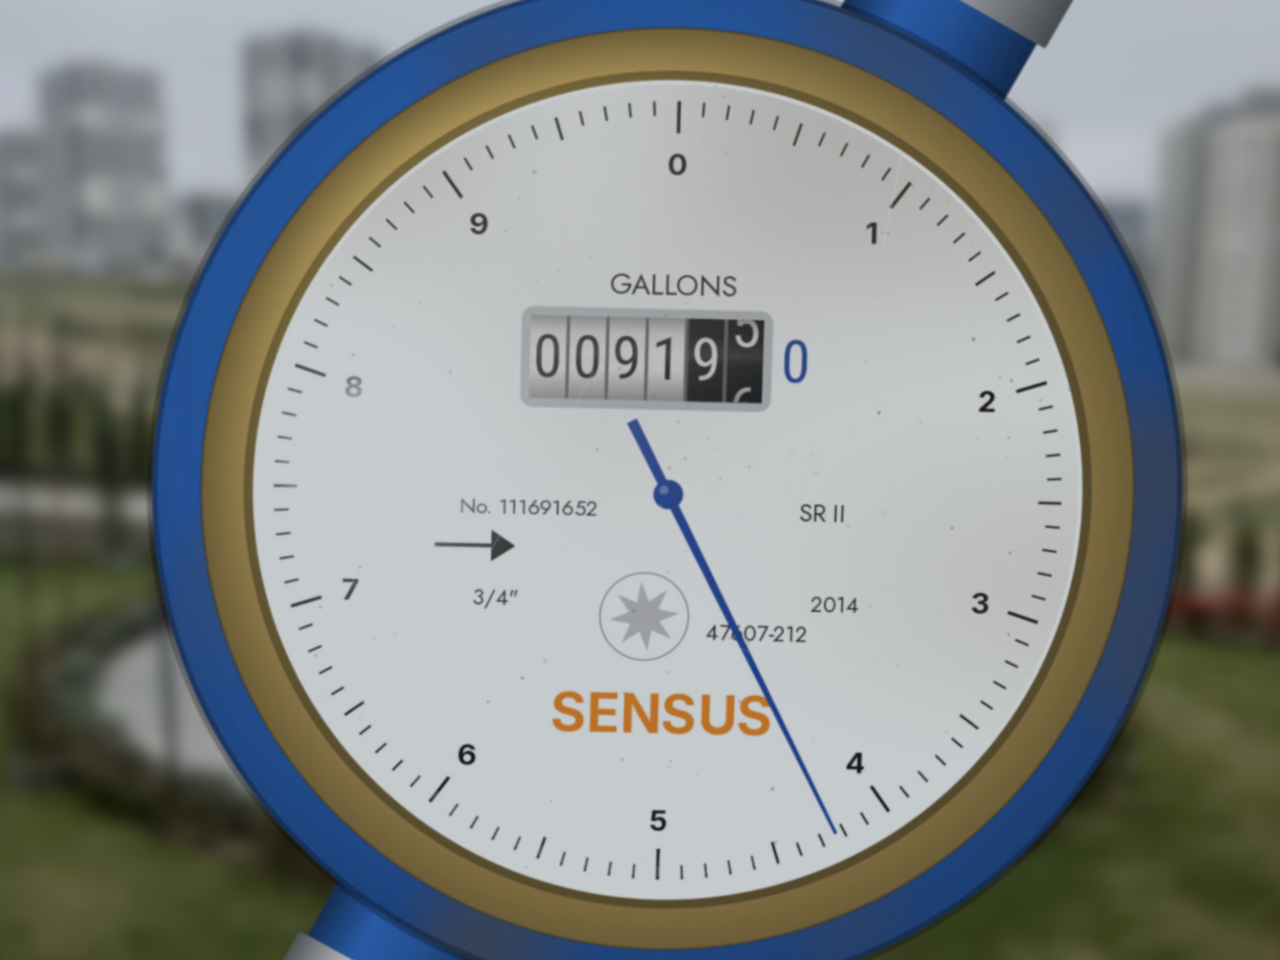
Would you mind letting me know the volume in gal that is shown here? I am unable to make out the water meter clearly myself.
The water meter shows 91954.2 gal
